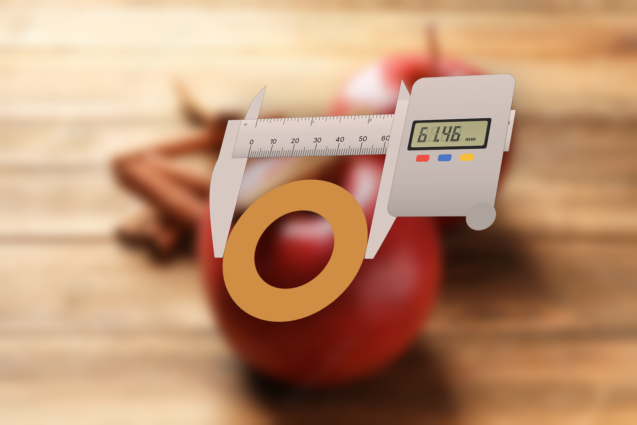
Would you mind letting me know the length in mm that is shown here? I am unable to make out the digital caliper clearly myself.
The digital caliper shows 61.46 mm
